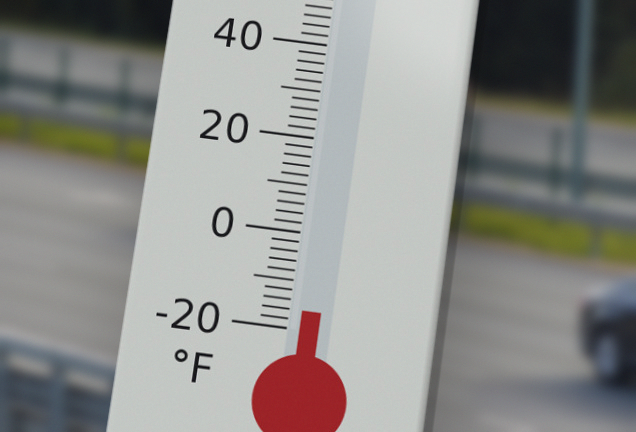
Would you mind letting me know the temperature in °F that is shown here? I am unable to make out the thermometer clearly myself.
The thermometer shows -16 °F
